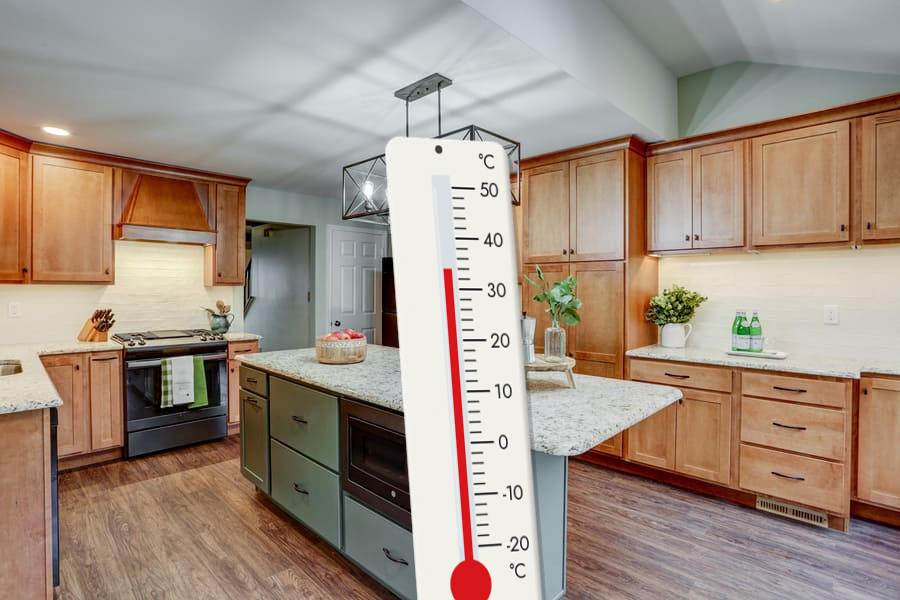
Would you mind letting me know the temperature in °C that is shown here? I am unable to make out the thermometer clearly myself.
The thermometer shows 34 °C
